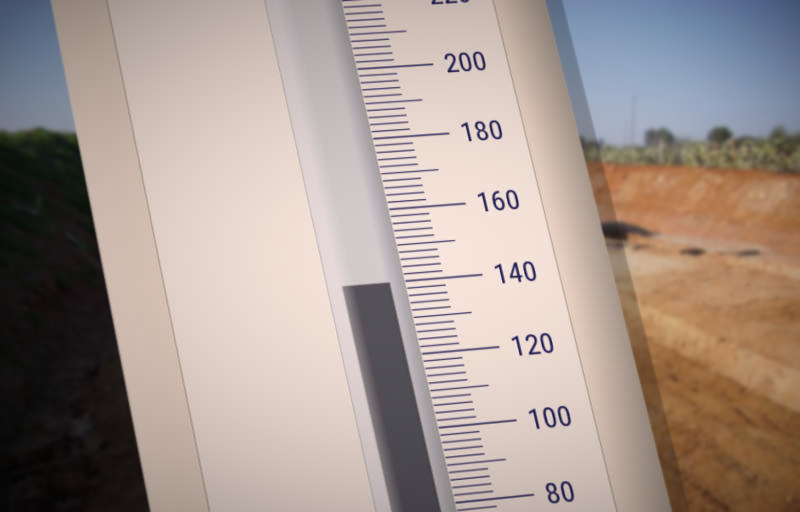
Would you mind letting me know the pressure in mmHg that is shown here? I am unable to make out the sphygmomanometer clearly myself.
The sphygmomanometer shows 140 mmHg
